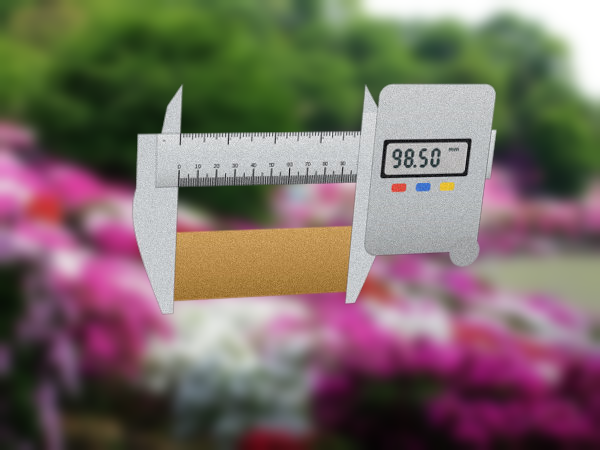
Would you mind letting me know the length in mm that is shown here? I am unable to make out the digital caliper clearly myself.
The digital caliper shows 98.50 mm
